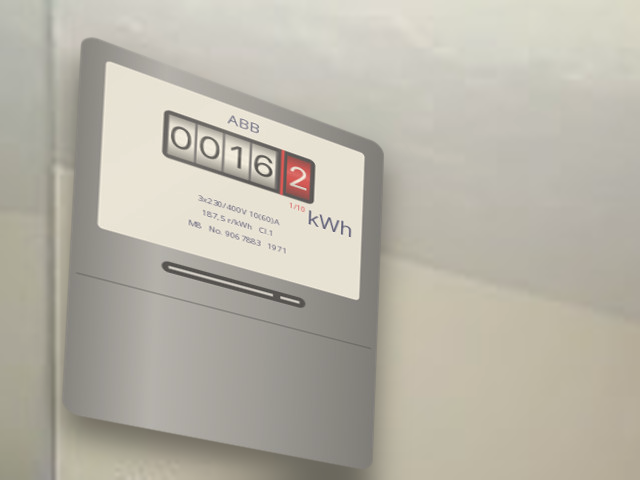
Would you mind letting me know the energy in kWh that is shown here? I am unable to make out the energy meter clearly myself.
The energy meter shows 16.2 kWh
